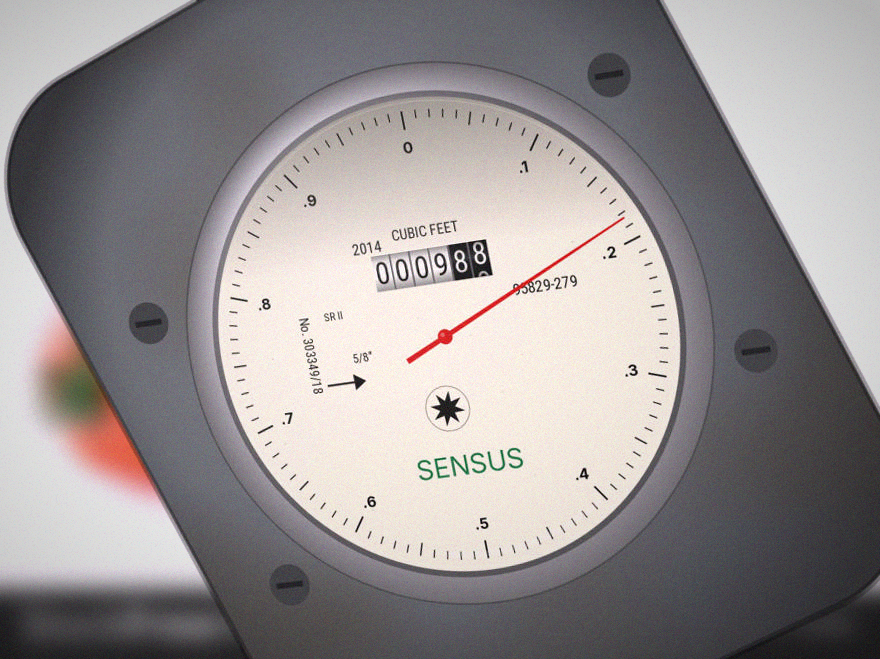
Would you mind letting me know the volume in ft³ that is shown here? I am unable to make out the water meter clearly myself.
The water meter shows 988.18 ft³
